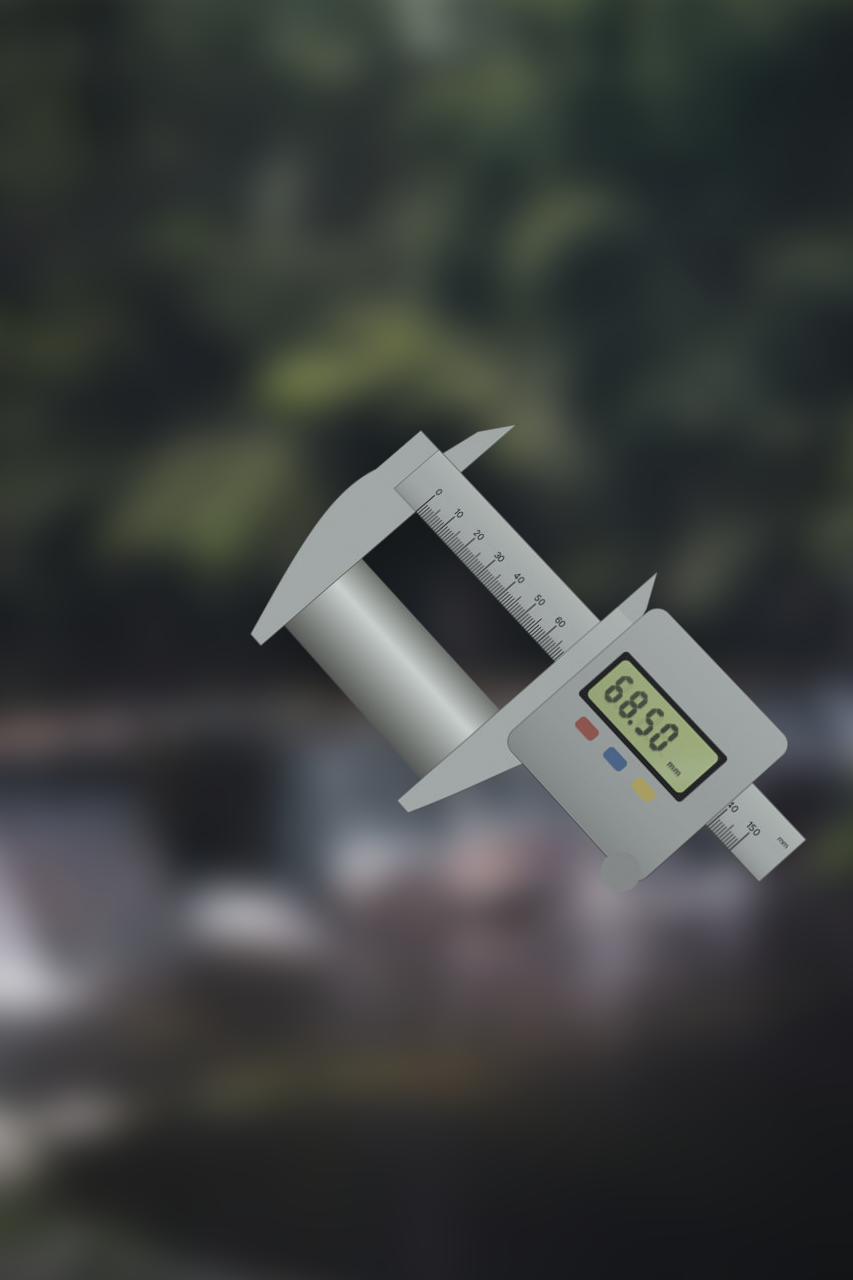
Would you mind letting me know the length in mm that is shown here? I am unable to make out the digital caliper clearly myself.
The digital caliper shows 68.50 mm
